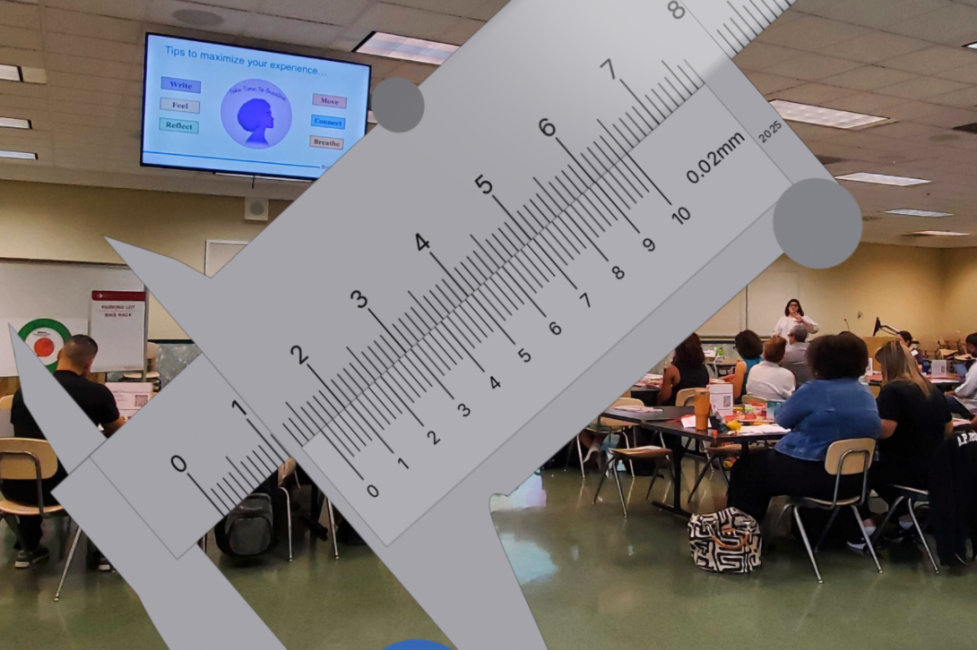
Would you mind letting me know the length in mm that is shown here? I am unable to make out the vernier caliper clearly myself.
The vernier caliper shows 16.0 mm
